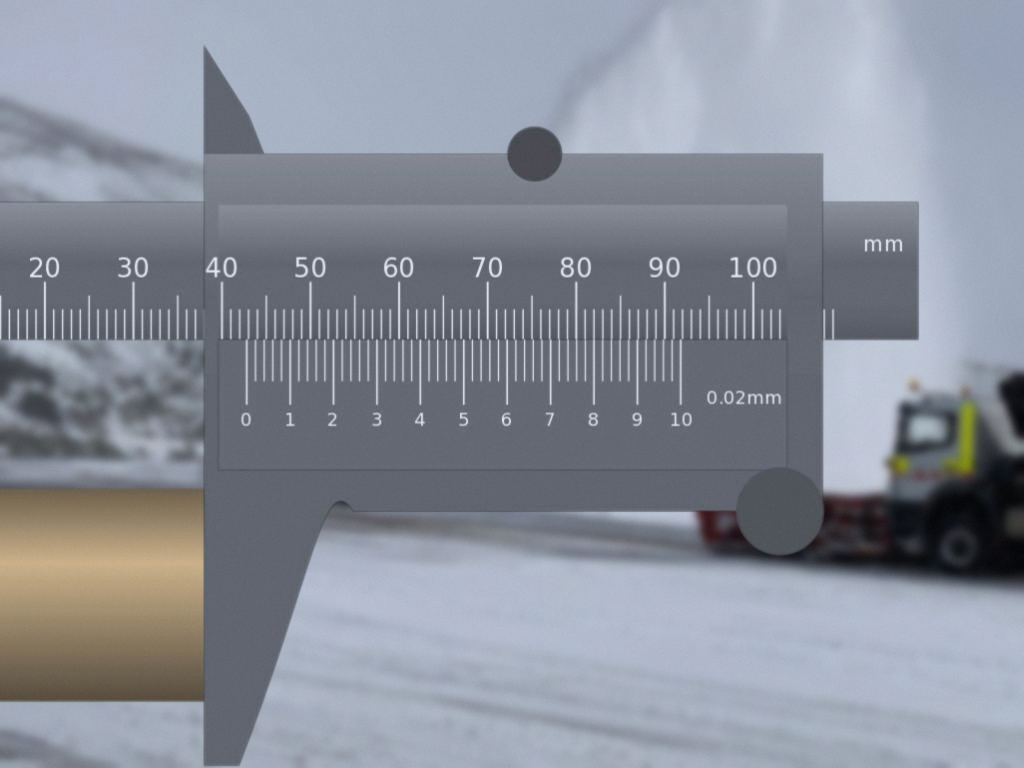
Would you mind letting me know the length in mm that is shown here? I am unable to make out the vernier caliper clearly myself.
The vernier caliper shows 42.8 mm
